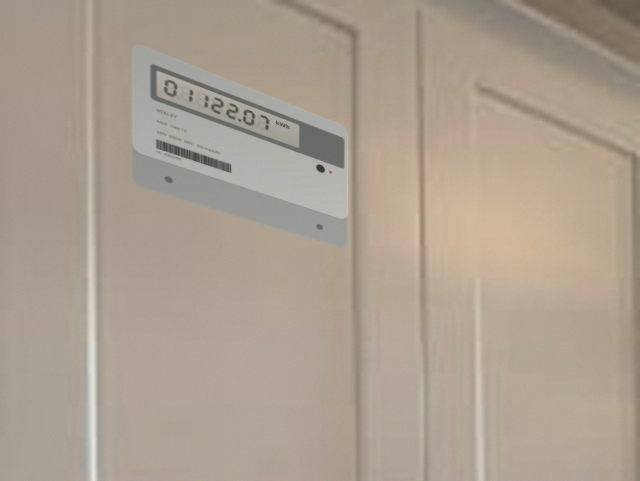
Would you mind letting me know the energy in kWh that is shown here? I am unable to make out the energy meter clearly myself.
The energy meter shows 1122.07 kWh
